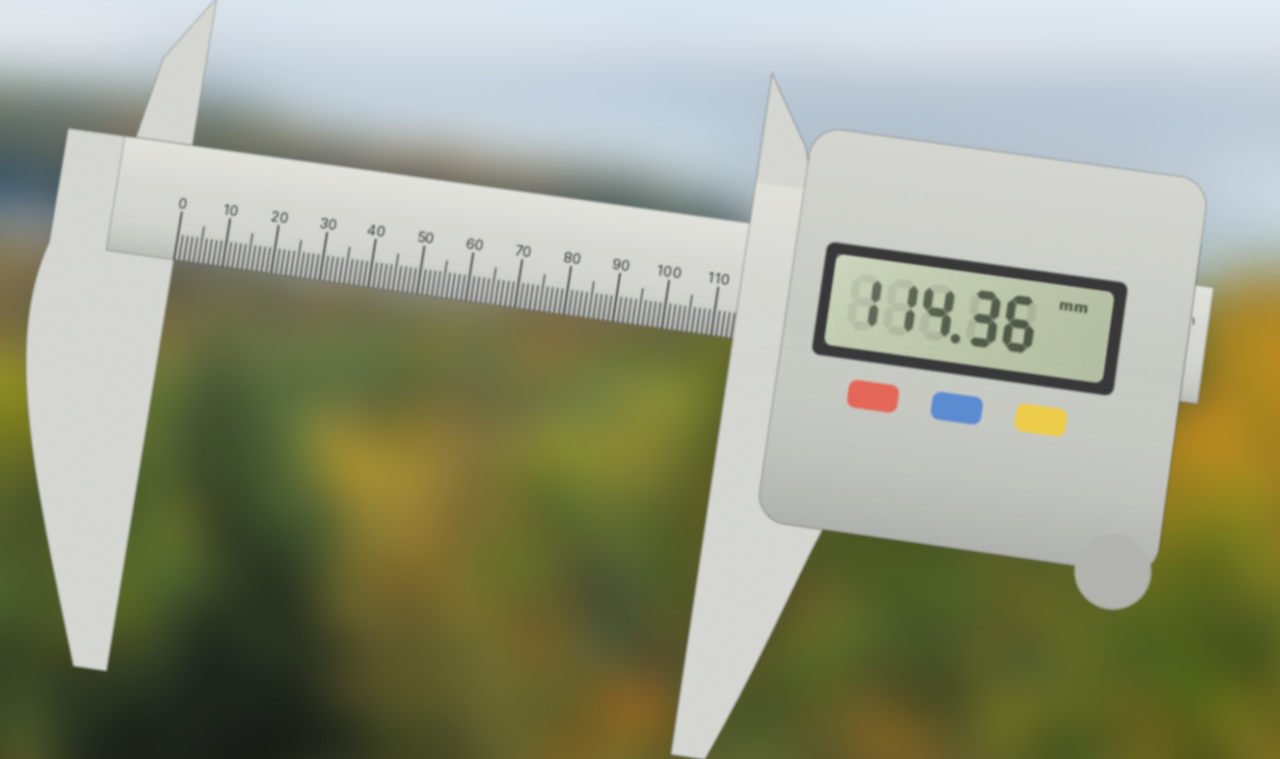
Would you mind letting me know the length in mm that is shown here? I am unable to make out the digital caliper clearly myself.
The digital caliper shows 114.36 mm
